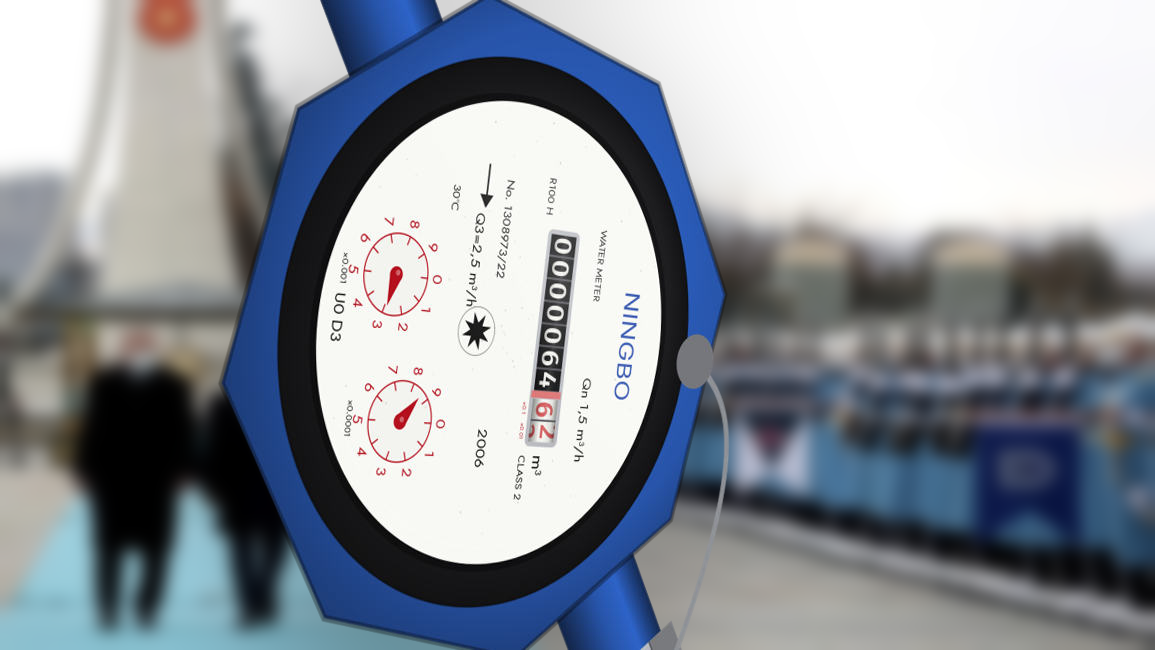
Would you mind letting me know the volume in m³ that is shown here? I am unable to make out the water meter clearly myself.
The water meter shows 64.6228 m³
